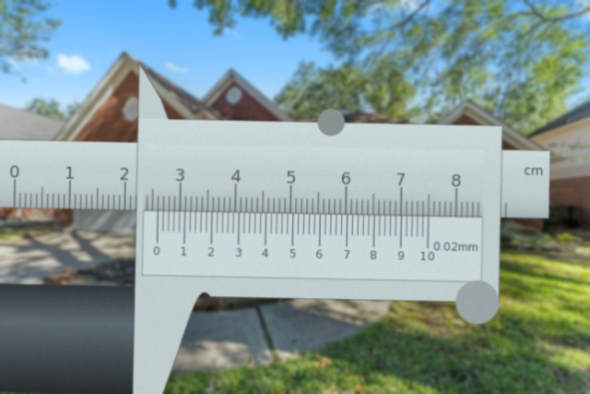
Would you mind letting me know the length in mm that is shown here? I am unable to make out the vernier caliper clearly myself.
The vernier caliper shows 26.0 mm
